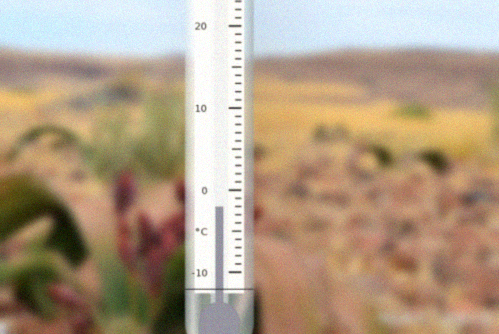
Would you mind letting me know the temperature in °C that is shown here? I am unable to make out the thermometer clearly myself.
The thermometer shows -2 °C
